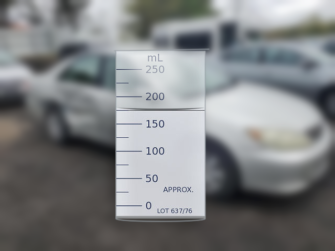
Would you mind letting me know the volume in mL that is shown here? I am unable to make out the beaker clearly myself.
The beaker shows 175 mL
